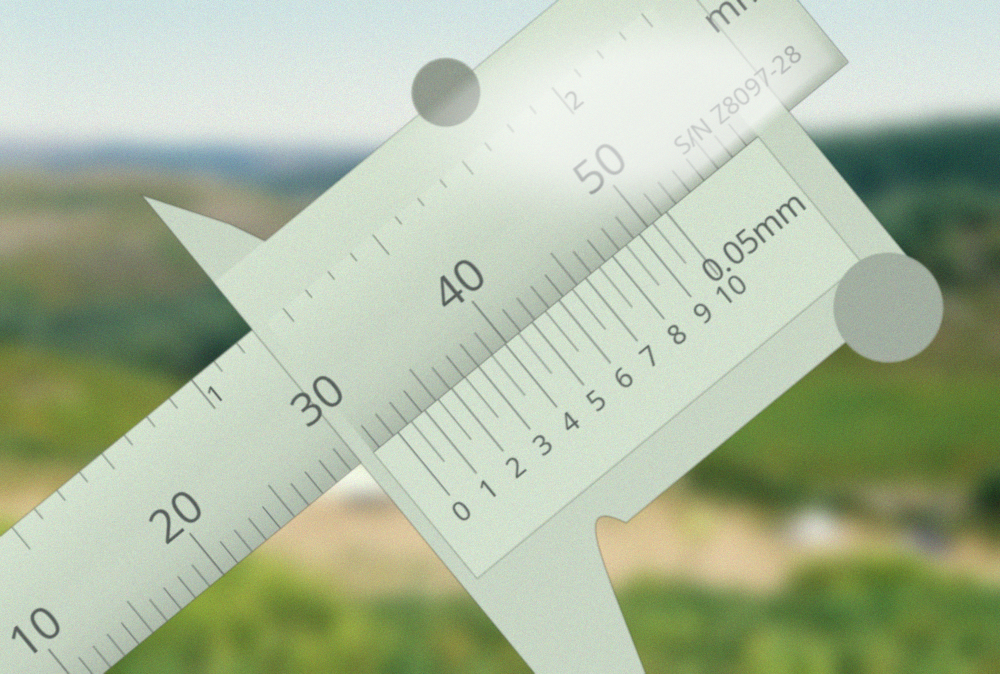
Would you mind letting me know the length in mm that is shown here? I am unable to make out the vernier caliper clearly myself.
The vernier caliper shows 32.3 mm
